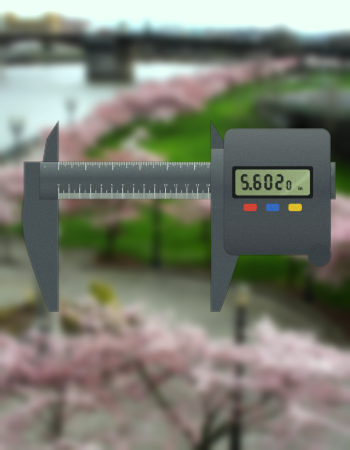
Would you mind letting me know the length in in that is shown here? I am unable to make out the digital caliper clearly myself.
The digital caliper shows 5.6020 in
